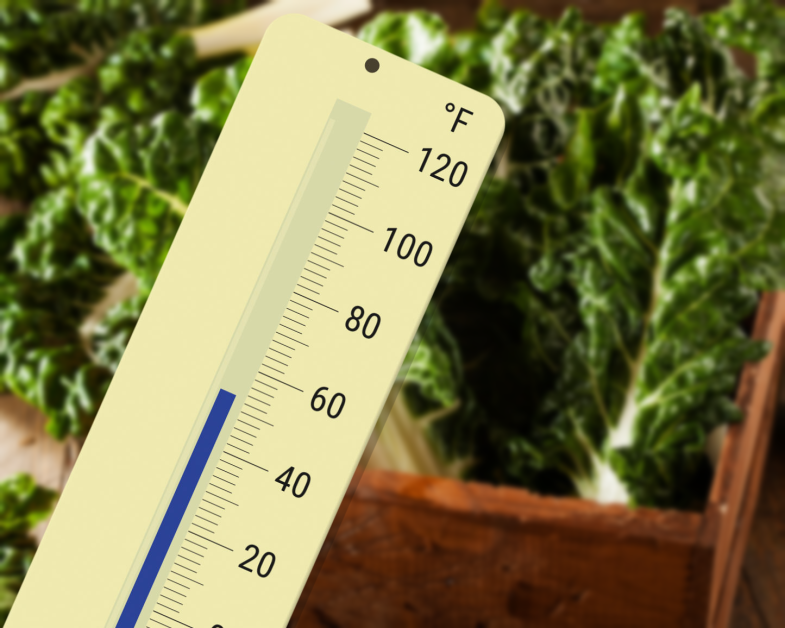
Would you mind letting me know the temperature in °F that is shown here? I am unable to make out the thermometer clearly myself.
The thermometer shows 53 °F
